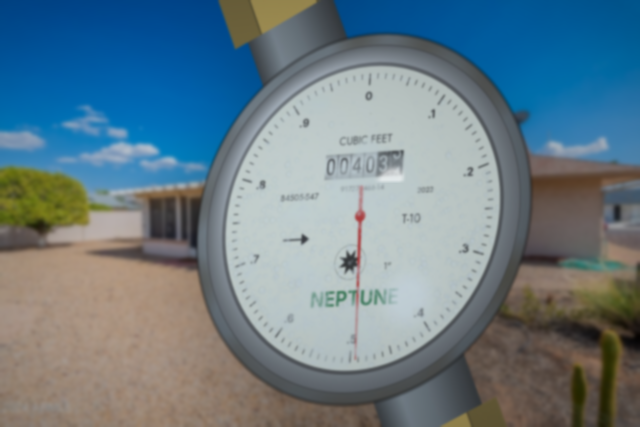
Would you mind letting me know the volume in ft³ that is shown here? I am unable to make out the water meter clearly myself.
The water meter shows 4033.49 ft³
